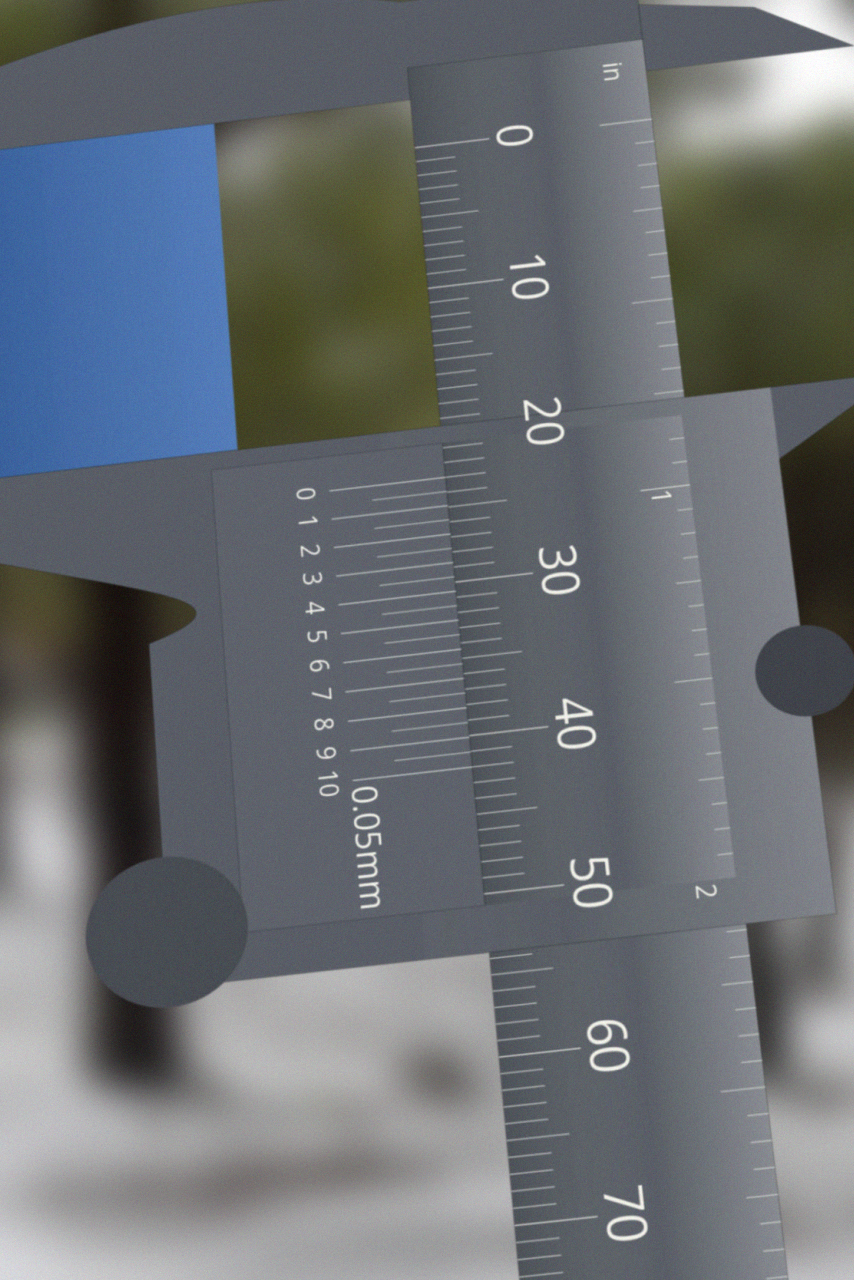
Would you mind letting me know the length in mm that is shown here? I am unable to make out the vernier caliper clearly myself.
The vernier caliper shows 23.0 mm
